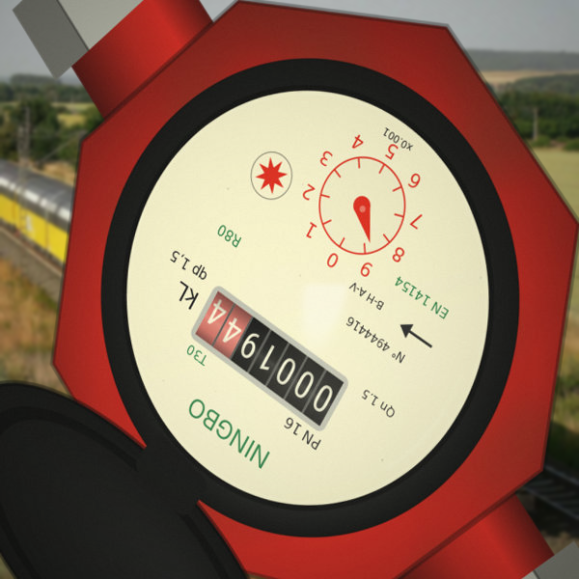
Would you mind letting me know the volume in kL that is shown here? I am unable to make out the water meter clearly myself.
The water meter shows 19.438 kL
